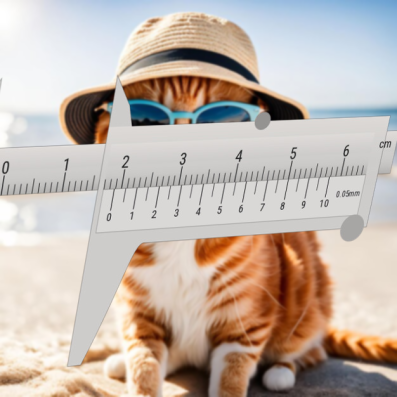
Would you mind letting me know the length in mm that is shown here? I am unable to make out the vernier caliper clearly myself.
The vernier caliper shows 18.8 mm
